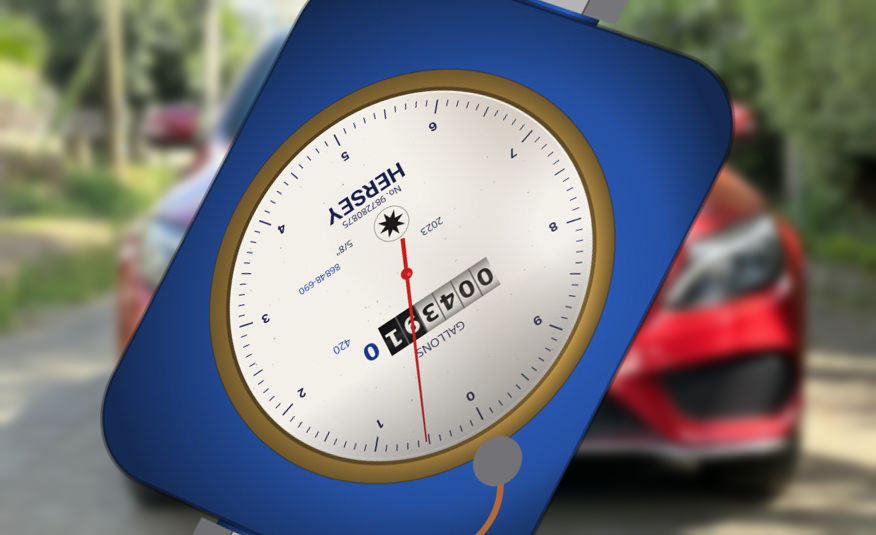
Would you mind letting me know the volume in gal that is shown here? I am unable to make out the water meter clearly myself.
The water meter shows 43910.5 gal
